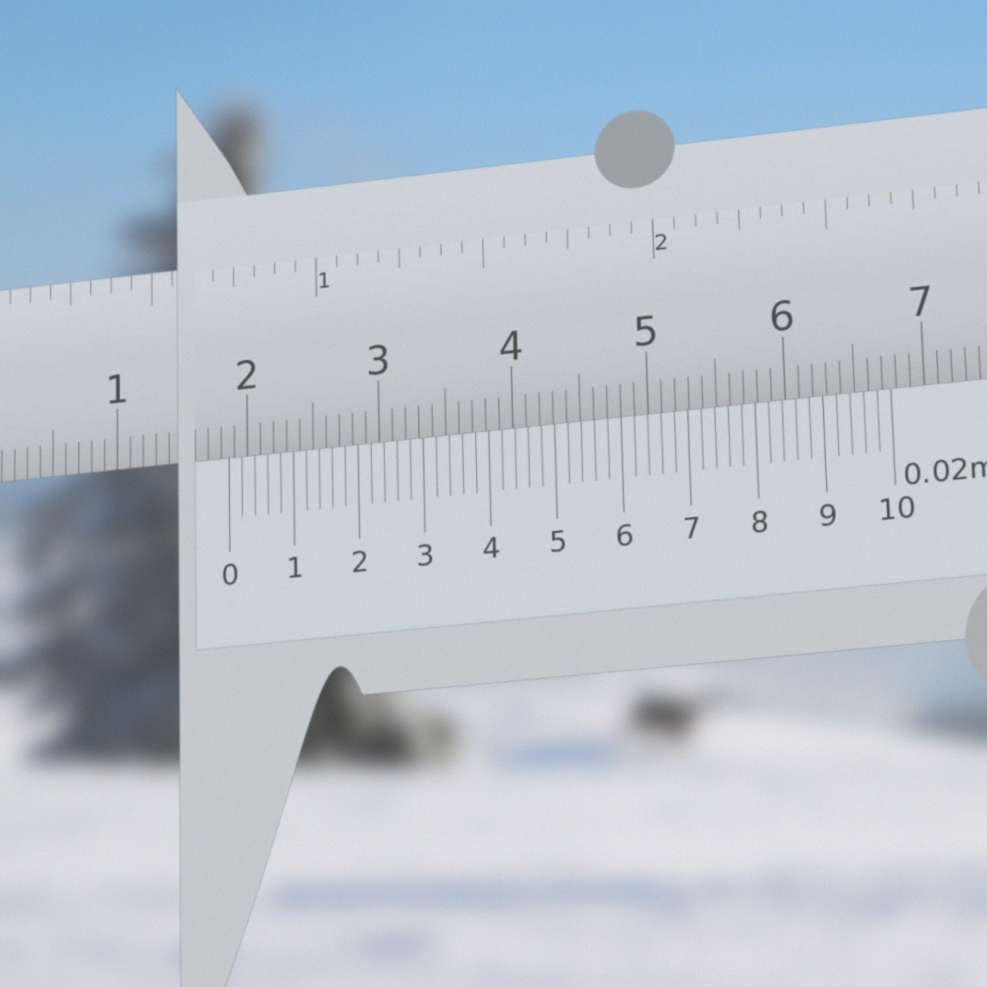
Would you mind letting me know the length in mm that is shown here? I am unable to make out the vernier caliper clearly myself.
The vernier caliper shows 18.6 mm
